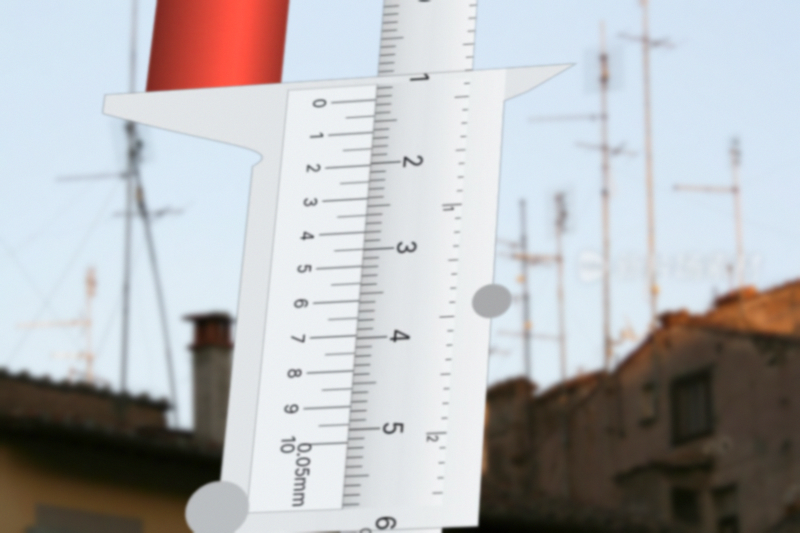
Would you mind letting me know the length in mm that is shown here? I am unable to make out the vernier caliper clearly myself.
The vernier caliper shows 12.4 mm
